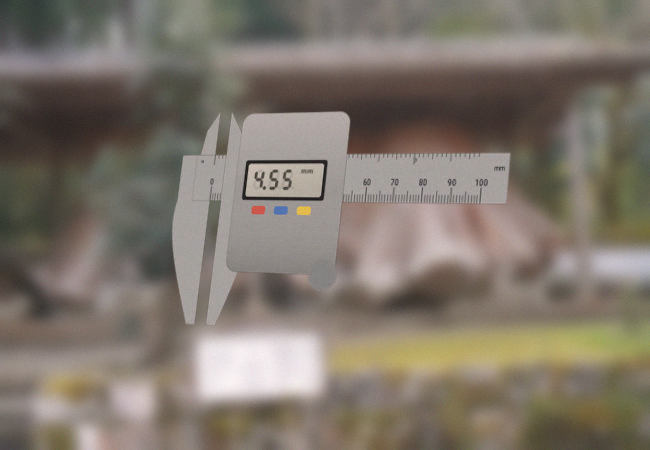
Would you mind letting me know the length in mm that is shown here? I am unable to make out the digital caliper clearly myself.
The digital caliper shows 4.55 mm
